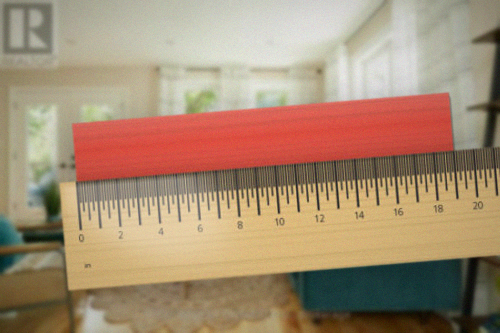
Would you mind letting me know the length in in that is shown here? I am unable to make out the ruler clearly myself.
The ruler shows 19 in
